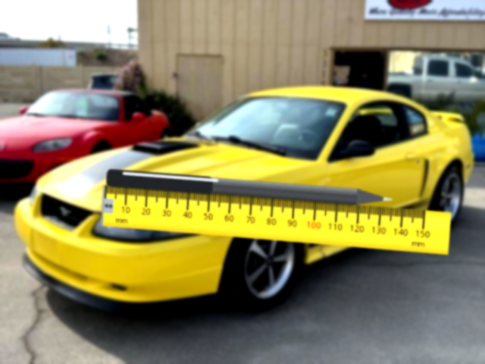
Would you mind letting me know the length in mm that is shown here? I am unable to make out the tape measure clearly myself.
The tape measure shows 135 mm
